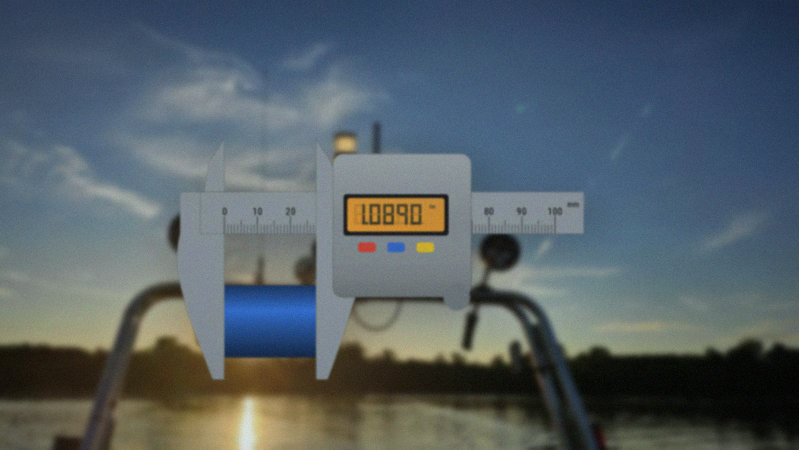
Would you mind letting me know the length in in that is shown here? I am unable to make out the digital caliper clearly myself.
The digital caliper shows 1.0890 in
